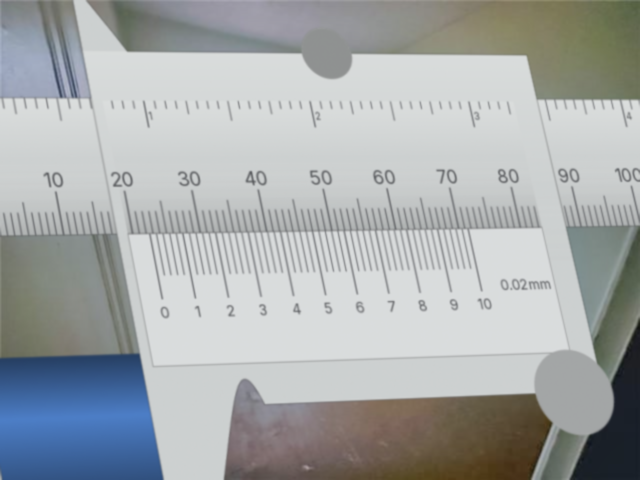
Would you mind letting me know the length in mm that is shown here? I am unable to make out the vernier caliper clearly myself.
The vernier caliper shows 22.5 mm
